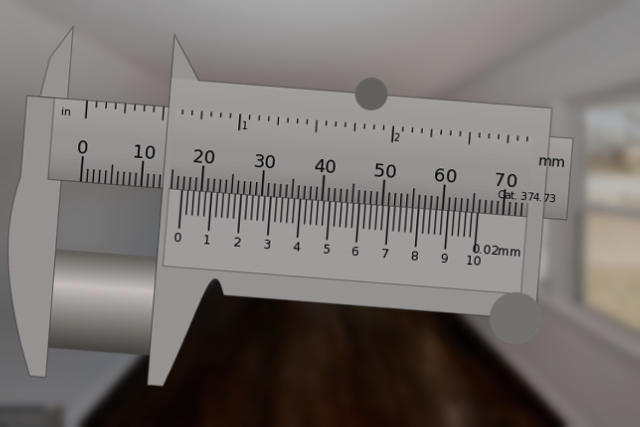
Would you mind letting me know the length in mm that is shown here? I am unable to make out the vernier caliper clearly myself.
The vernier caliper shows 16.8 mm
